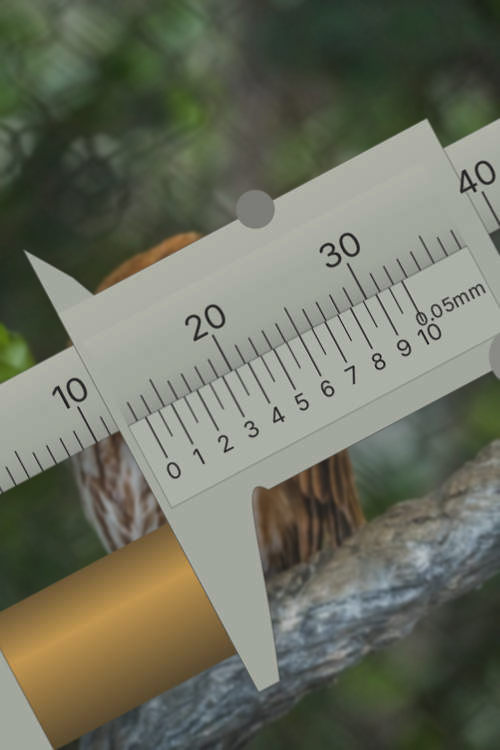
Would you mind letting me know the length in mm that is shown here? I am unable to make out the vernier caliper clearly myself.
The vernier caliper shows 13.6 mm
